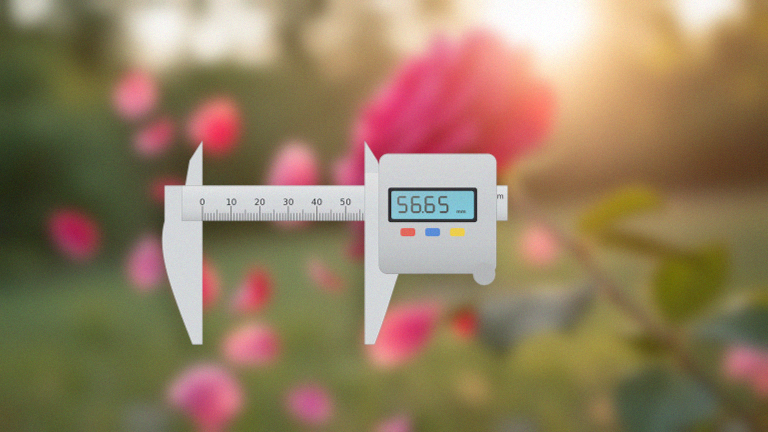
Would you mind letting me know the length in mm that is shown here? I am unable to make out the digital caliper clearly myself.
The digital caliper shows 56.65 mm
